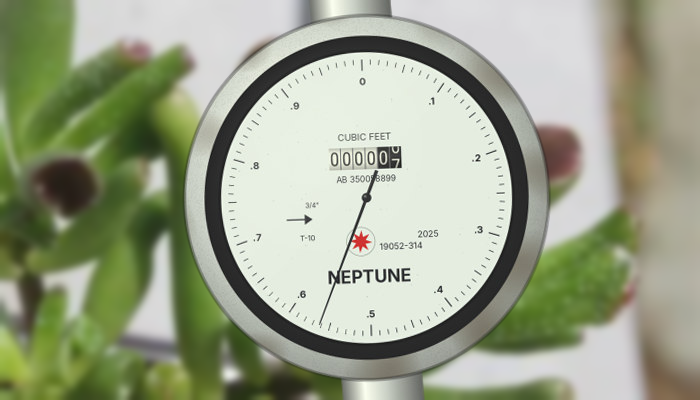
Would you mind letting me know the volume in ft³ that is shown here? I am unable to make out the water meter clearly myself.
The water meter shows 6.56 ft³
